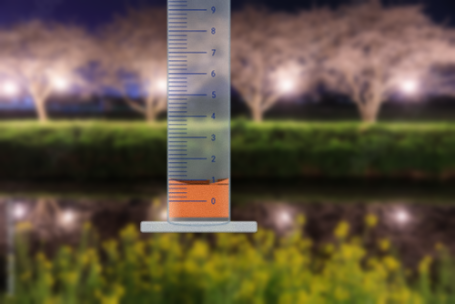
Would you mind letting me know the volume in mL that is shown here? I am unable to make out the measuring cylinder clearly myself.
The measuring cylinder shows 0.8 mL
